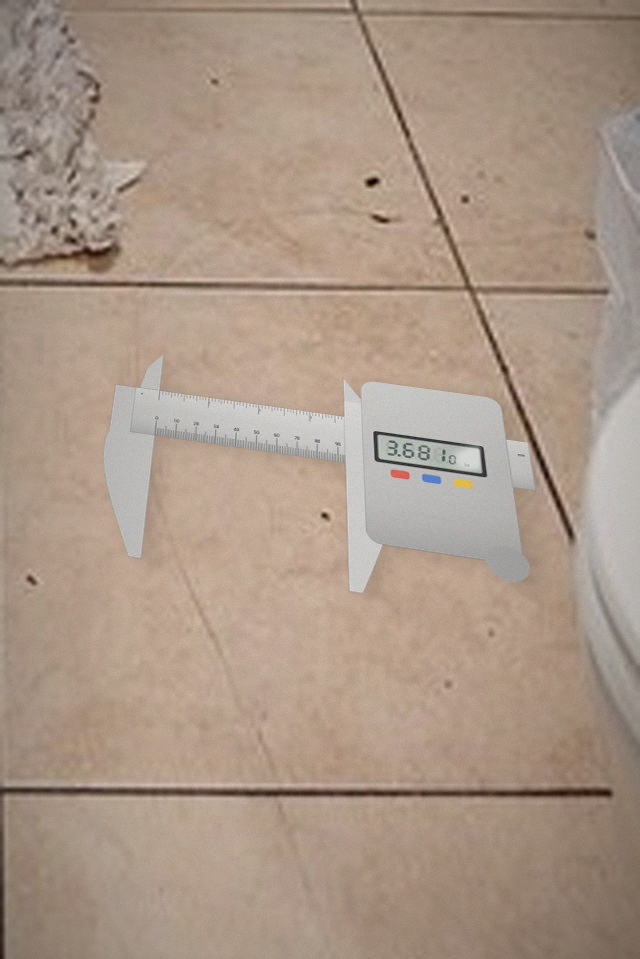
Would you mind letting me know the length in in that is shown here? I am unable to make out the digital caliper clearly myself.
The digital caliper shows 3.6810 in
